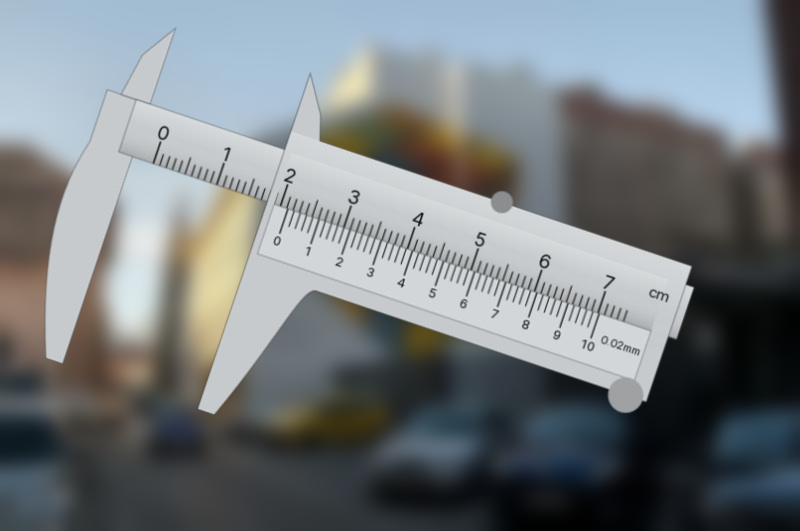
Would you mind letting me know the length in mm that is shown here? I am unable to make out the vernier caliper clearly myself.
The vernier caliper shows 21.2 mm
